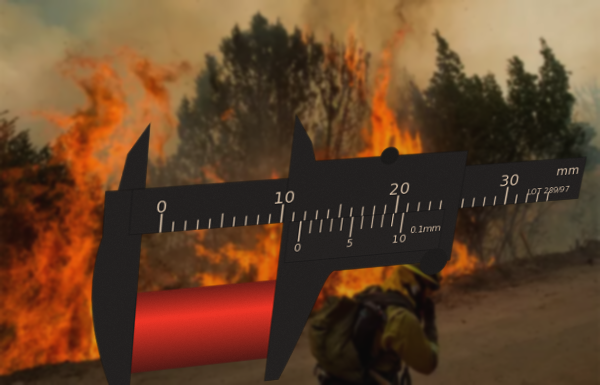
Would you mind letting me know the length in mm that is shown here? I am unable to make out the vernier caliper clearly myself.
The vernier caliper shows 11.7 mm
